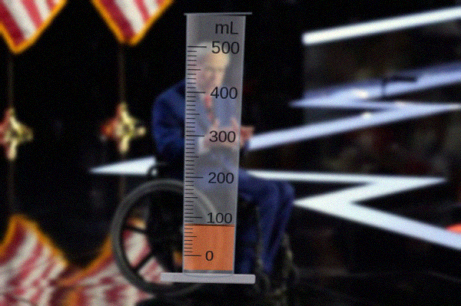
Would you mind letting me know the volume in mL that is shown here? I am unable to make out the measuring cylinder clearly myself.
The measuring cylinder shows 80 mL
